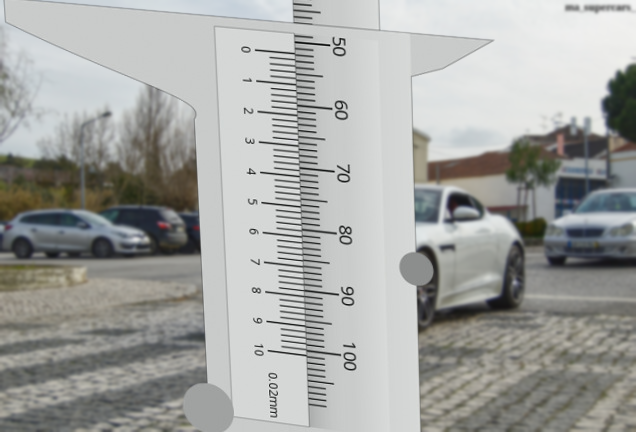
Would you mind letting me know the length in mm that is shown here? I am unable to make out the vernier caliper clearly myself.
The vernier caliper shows 51.8 mm
